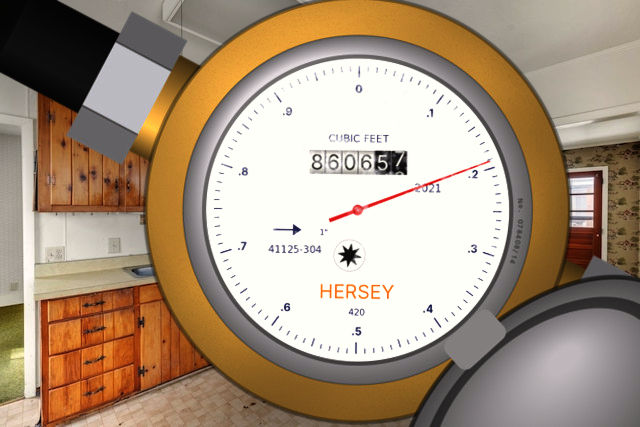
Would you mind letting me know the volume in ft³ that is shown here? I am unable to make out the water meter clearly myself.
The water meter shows 860657.19 ft³
